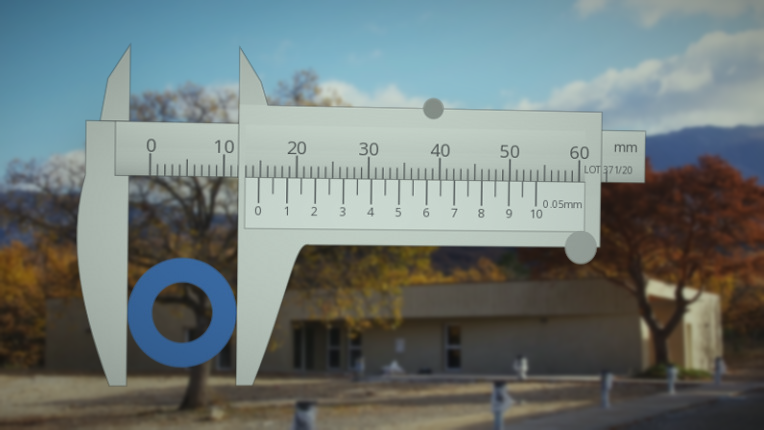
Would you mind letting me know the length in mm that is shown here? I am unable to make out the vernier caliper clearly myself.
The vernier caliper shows 14.8 mm
